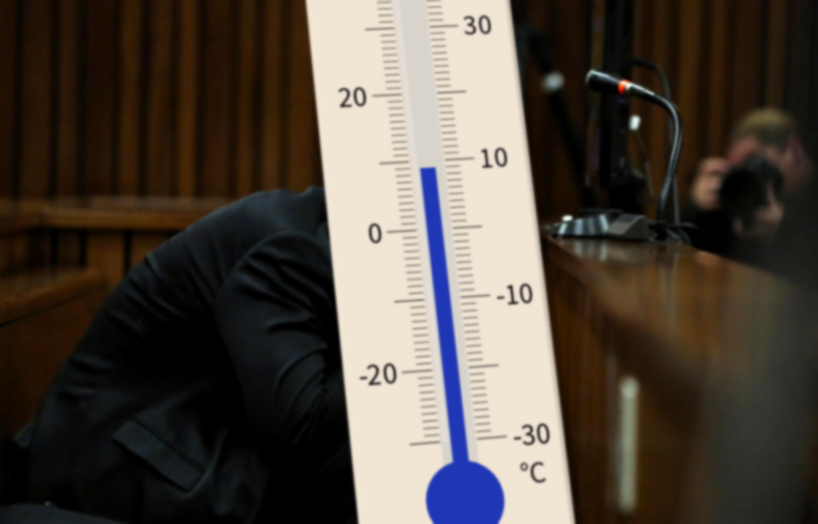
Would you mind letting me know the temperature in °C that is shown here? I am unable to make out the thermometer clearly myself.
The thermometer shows 9 °C
